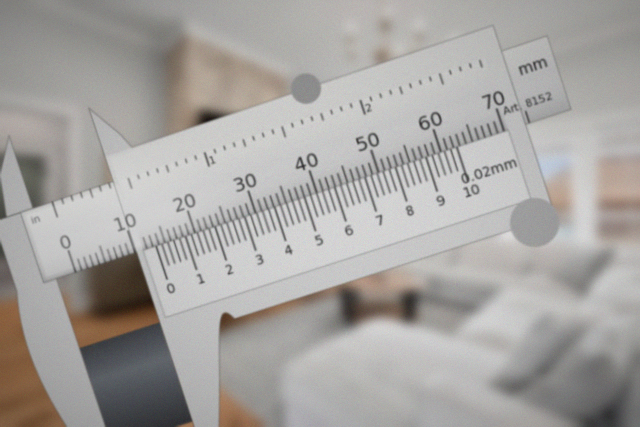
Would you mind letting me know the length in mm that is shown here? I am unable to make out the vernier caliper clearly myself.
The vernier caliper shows 13.5 mm
